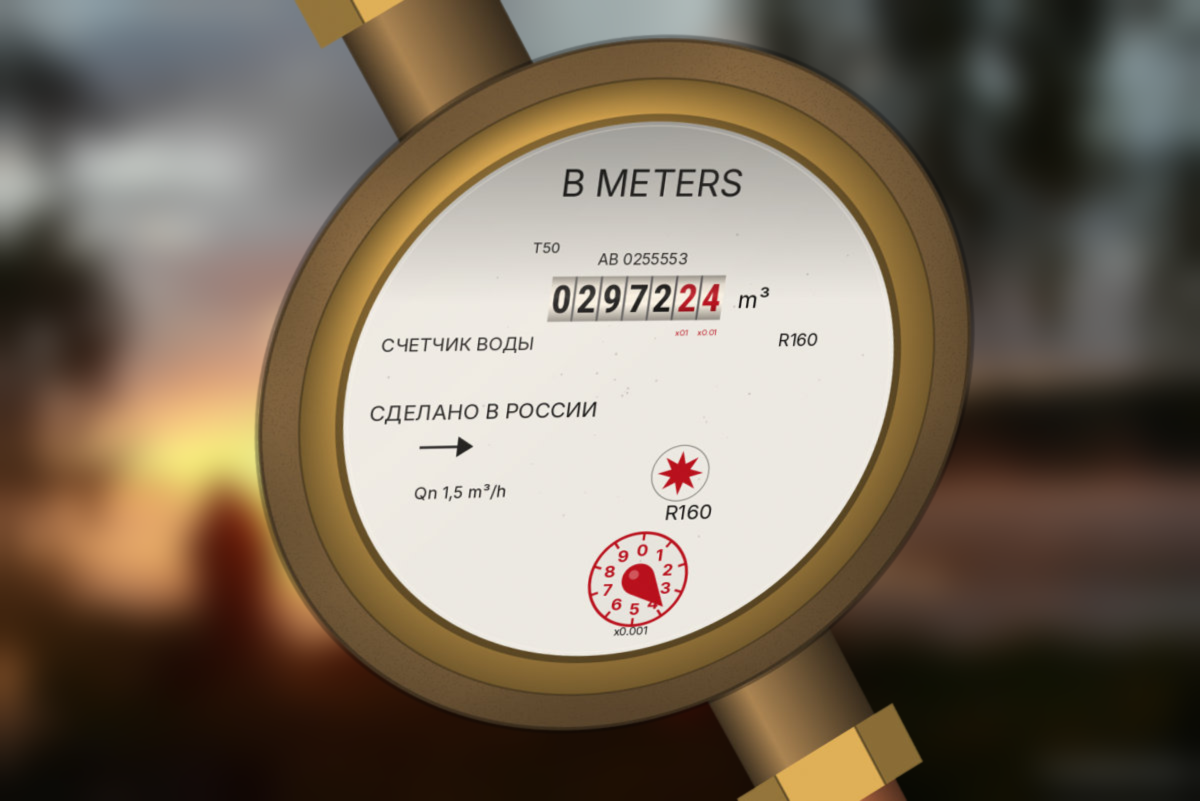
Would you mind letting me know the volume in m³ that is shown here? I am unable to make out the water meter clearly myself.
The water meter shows 2972.243 m³
